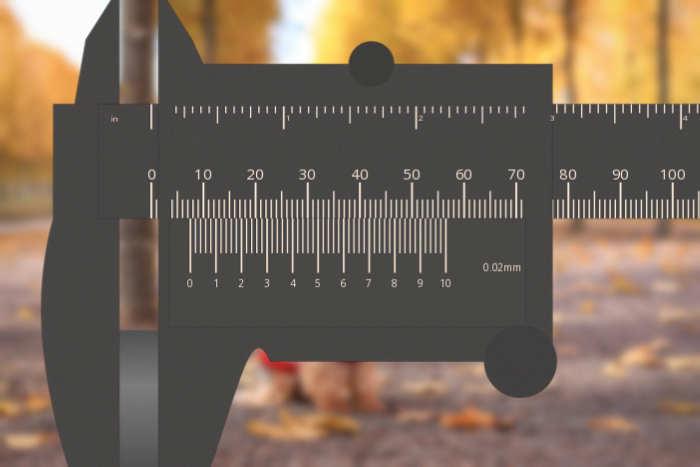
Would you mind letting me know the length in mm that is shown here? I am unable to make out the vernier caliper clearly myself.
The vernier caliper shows 7.5 mm
